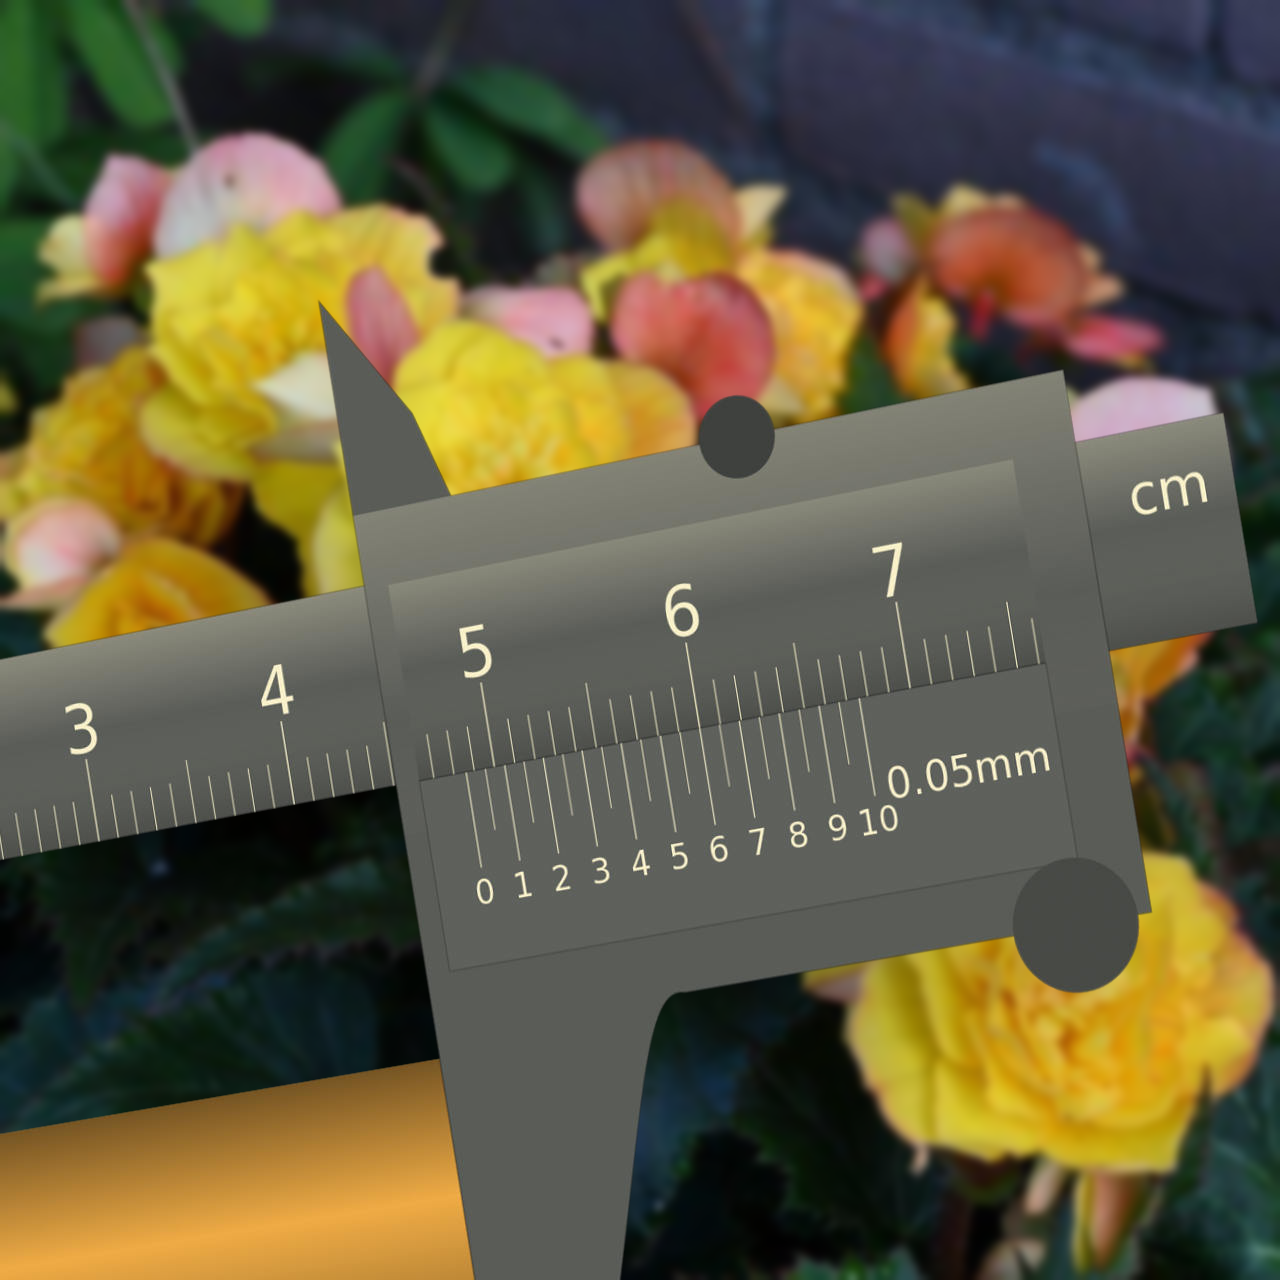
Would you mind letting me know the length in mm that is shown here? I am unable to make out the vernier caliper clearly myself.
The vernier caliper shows 48.6 mm
